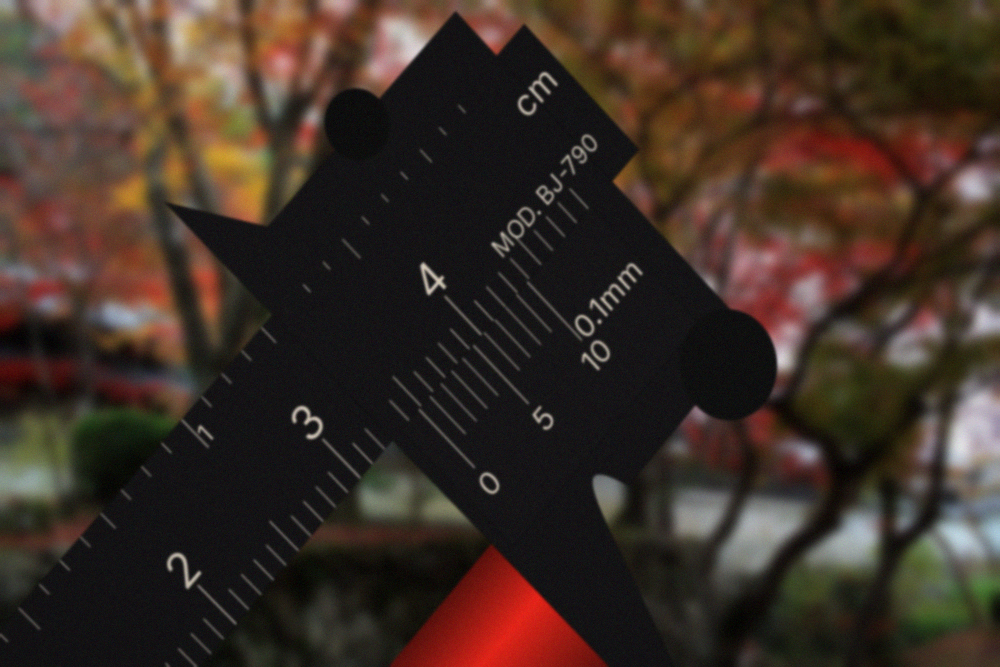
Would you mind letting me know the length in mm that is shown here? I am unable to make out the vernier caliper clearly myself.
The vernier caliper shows 34.8 mm
